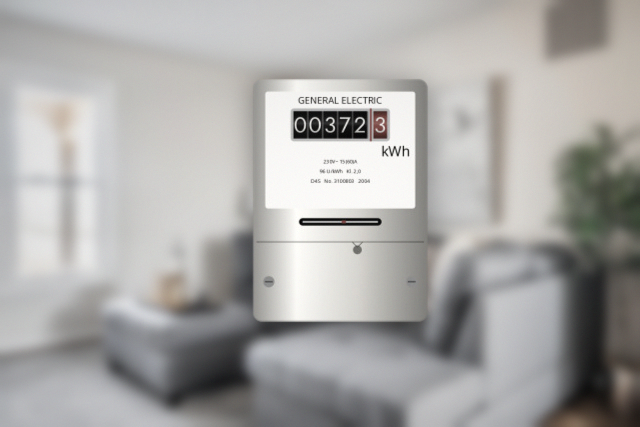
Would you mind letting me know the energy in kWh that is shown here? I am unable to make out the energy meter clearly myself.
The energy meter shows 372.3 kWh
